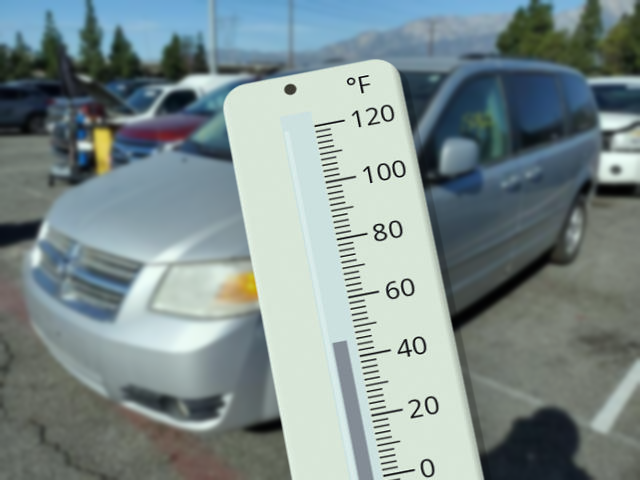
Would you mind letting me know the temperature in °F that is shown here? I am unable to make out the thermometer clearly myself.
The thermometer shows 46 °F
